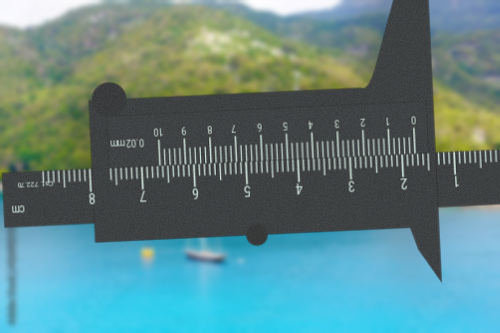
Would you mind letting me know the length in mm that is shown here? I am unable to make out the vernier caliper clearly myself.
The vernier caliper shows 17.5 mm
